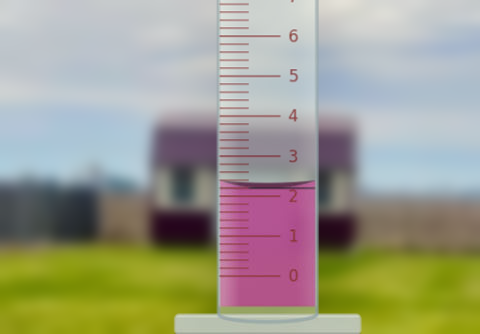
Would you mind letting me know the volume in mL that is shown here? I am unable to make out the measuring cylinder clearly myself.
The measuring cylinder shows 2.2 mL
